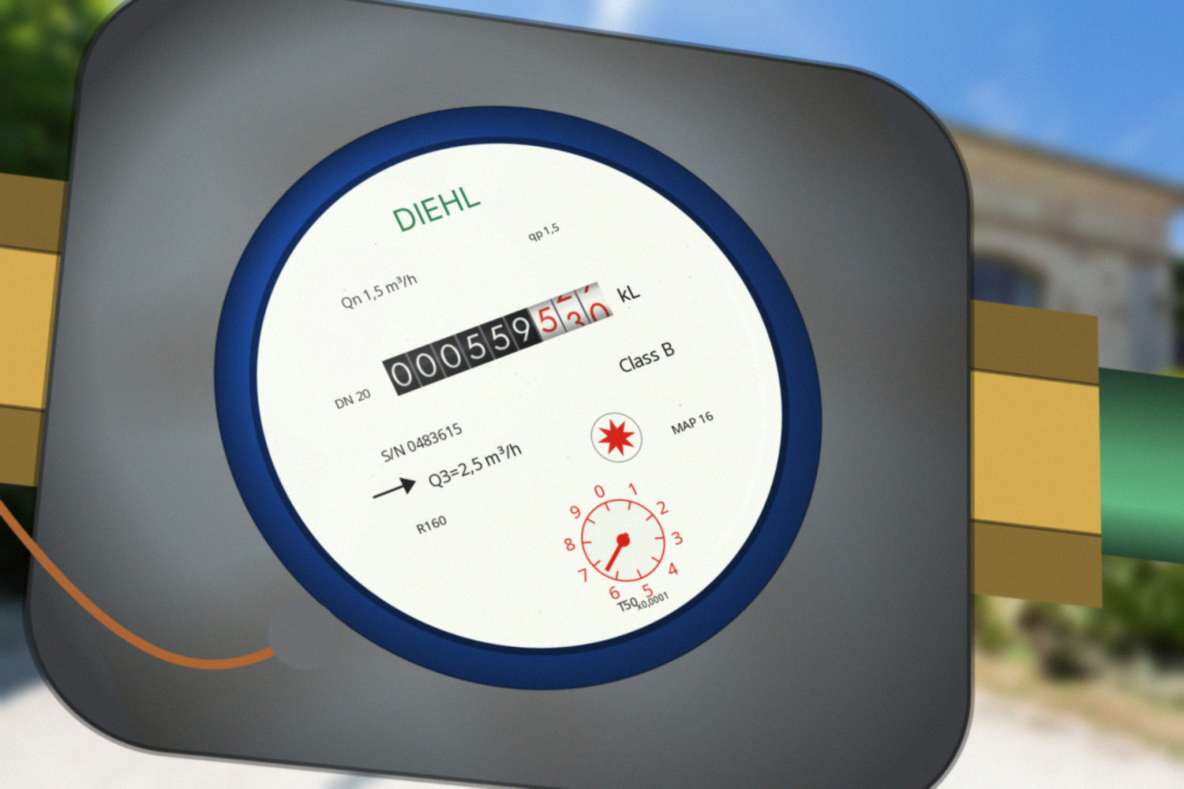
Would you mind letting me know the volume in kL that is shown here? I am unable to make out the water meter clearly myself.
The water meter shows 559.5296 kL
